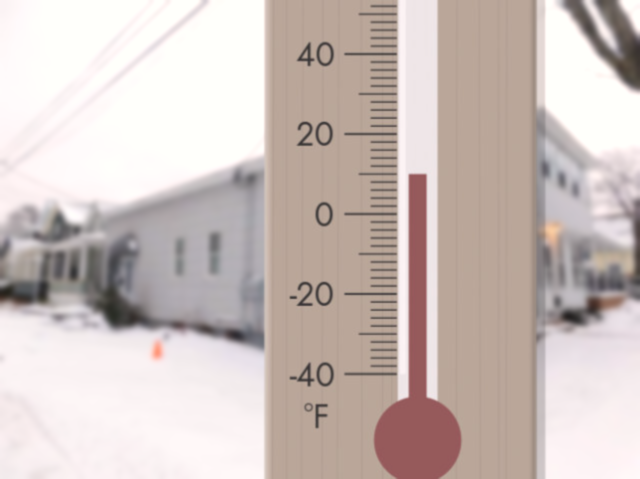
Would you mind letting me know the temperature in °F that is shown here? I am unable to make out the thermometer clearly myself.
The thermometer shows 10 °F
